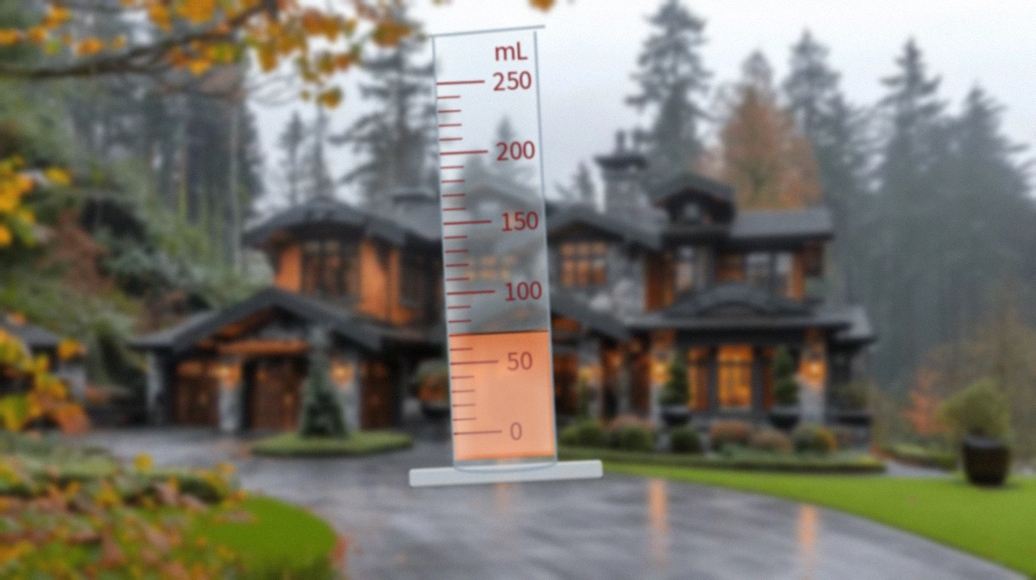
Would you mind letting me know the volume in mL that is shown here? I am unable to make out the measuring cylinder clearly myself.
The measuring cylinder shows 70 mL
